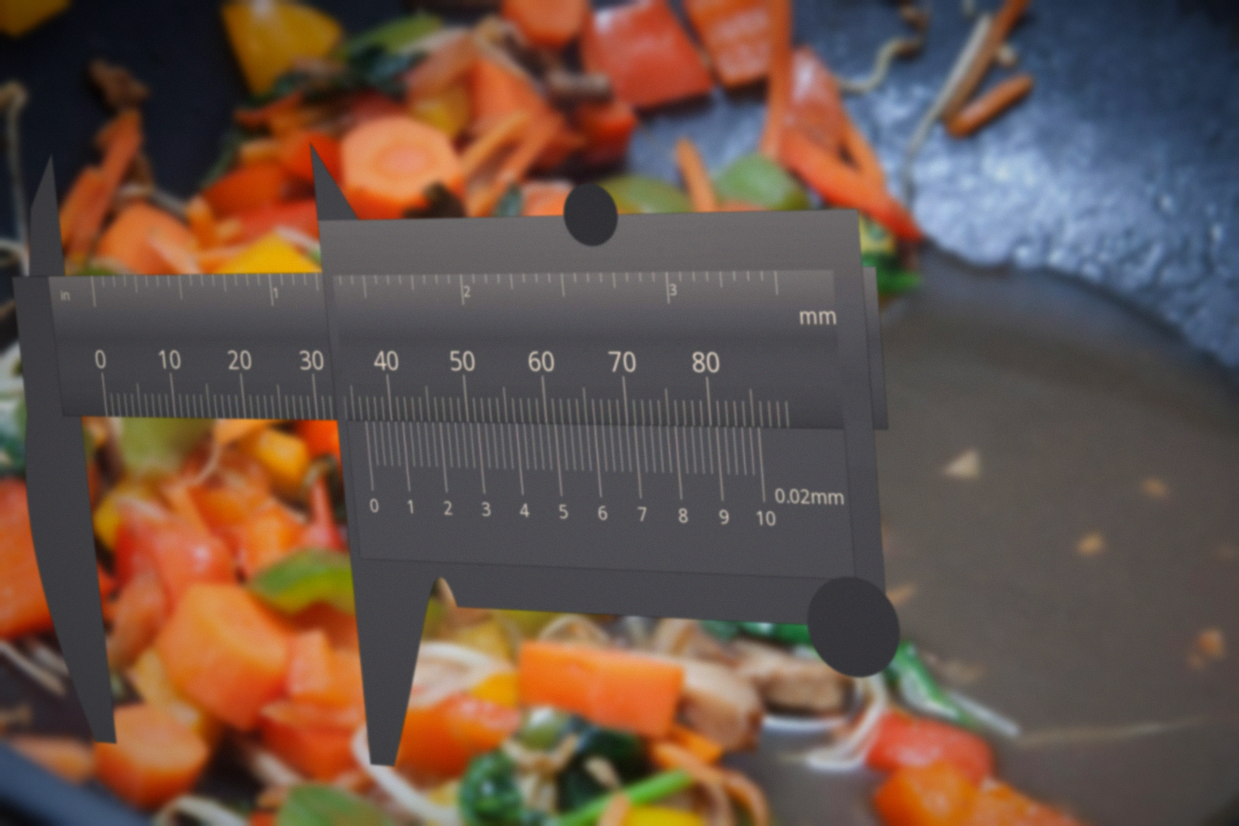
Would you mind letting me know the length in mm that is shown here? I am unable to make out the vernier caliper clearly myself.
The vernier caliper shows 36.6 mm
